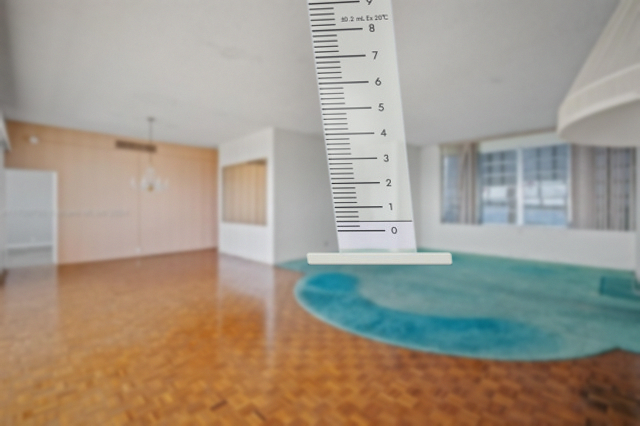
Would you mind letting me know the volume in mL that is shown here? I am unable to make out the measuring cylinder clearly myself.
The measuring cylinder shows 0.4 mL
